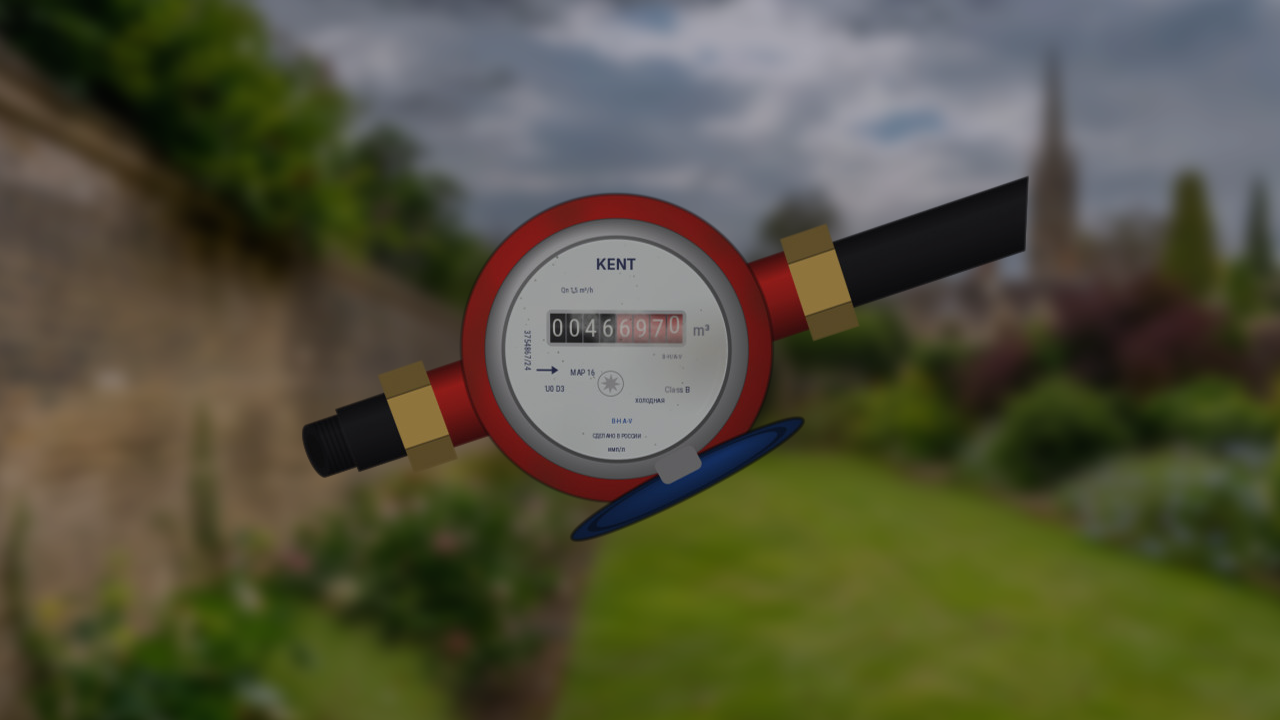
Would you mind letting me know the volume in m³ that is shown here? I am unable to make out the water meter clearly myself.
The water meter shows 46.6970 m³
